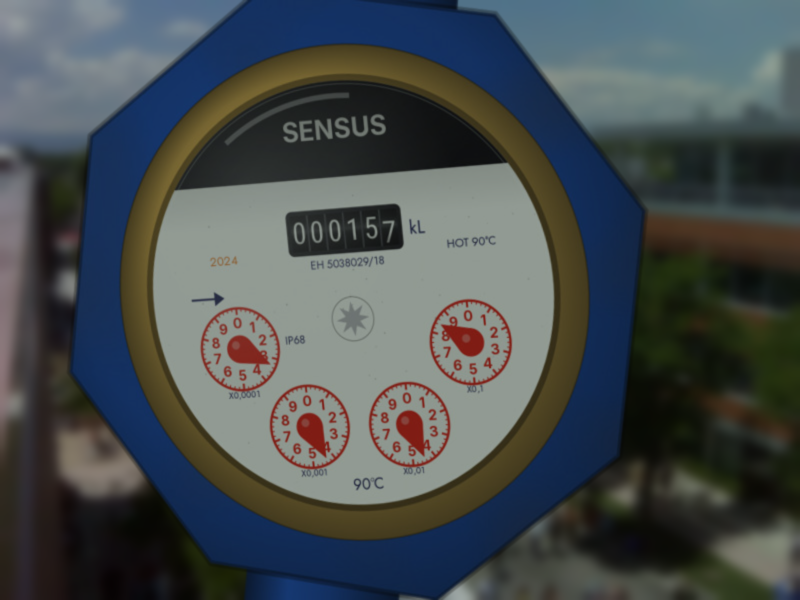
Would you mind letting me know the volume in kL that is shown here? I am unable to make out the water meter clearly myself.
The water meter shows 156.8443 kL
